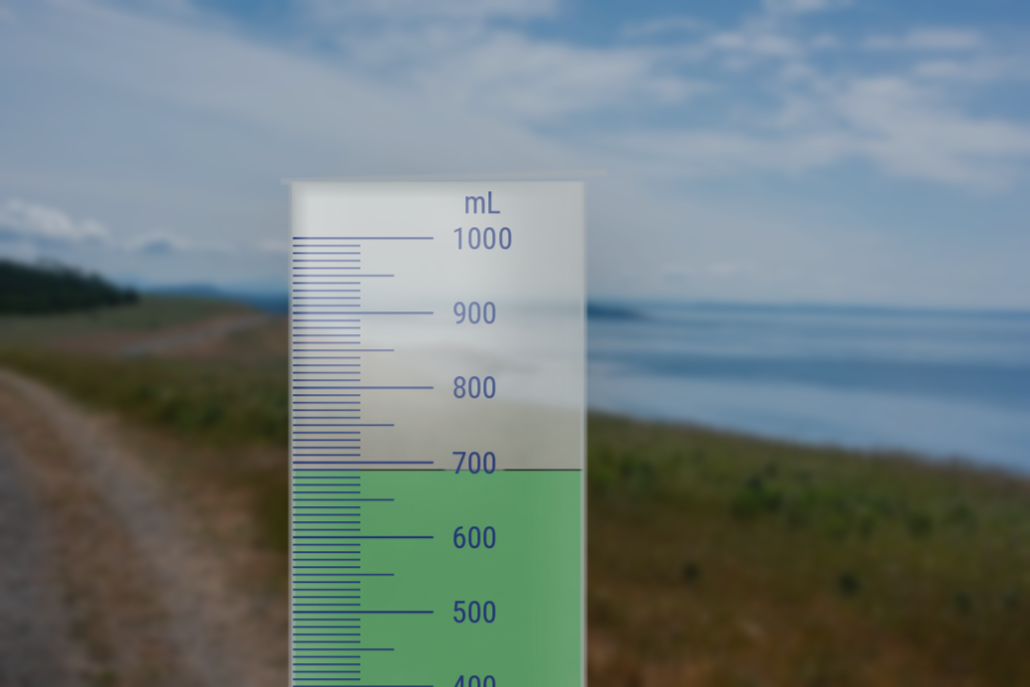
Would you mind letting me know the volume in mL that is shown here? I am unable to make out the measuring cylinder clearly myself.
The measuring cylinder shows 690 mL
